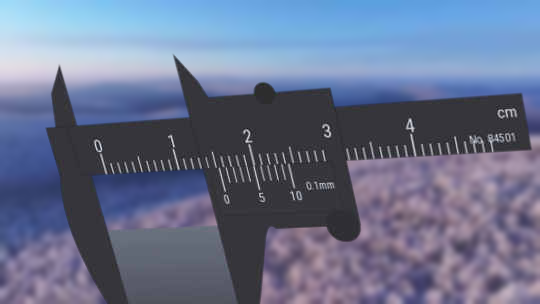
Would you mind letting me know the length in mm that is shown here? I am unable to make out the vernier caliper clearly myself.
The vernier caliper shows 15.4 mm
